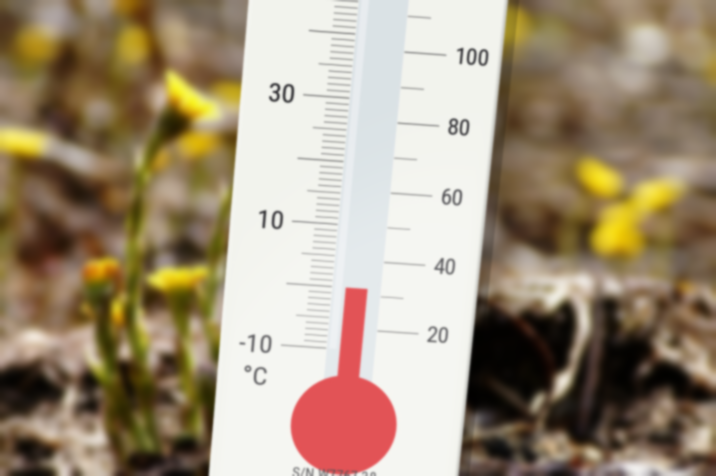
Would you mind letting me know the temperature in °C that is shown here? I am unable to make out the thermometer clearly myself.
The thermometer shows 0 °C
